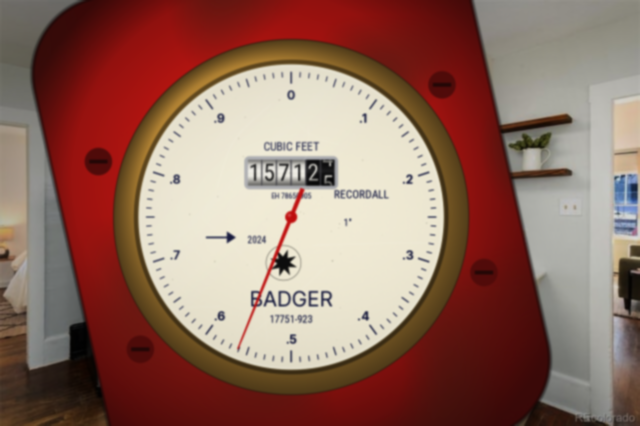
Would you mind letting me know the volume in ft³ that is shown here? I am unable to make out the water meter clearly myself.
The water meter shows 157124.56 ft³
